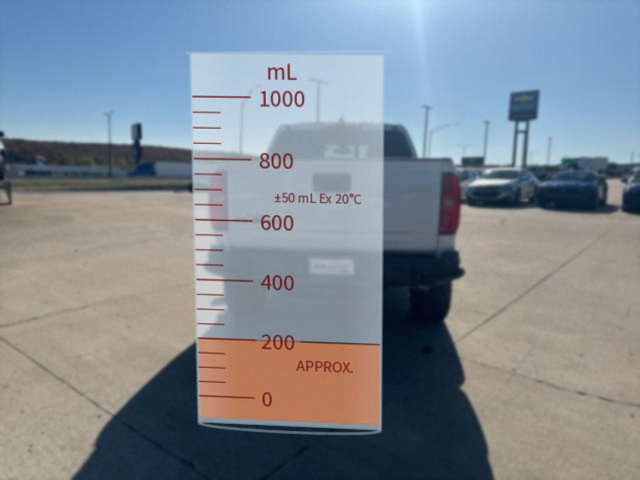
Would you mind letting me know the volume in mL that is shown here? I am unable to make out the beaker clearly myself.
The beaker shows 200 mL
